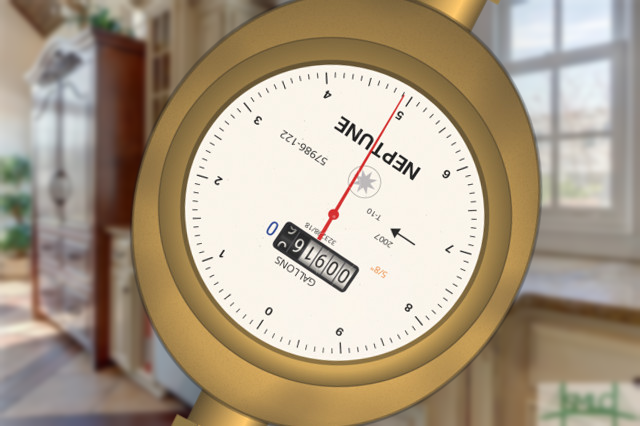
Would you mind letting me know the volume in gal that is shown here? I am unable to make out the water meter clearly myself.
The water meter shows 91654.9 gal
